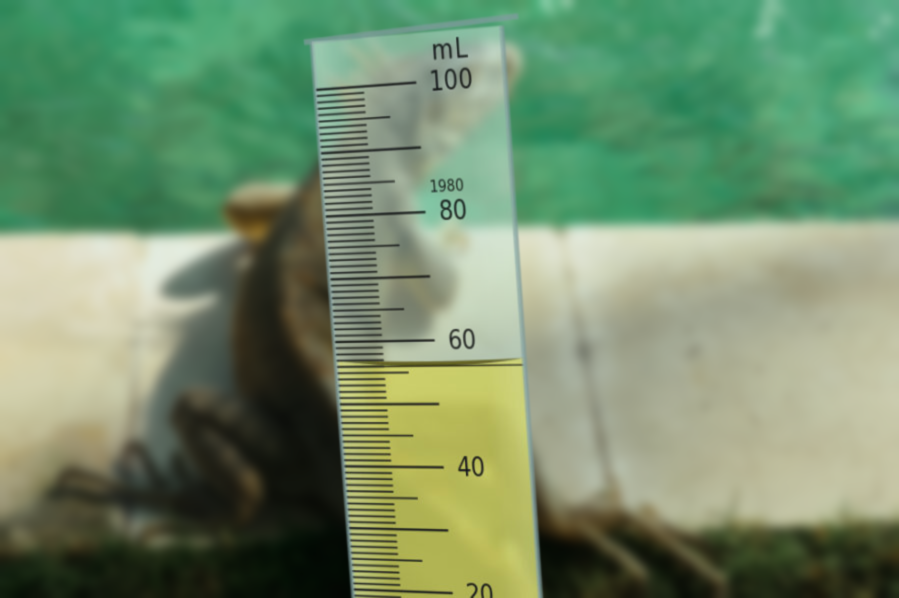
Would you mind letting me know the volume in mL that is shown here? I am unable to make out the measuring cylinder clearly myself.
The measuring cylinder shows 56 mL
